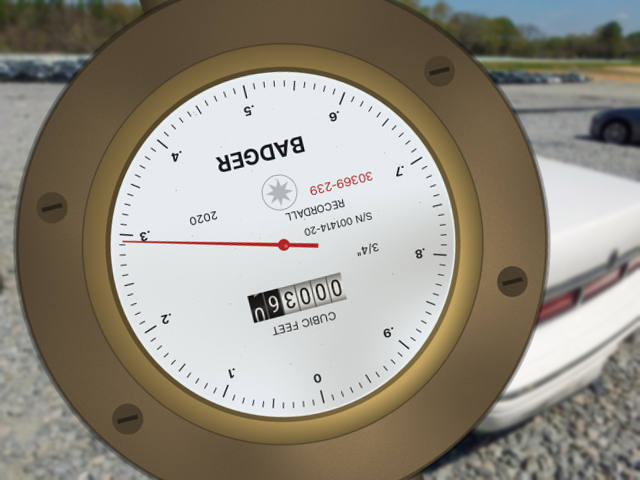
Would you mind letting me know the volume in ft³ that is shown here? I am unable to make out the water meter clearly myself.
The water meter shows 360.29 ft³
